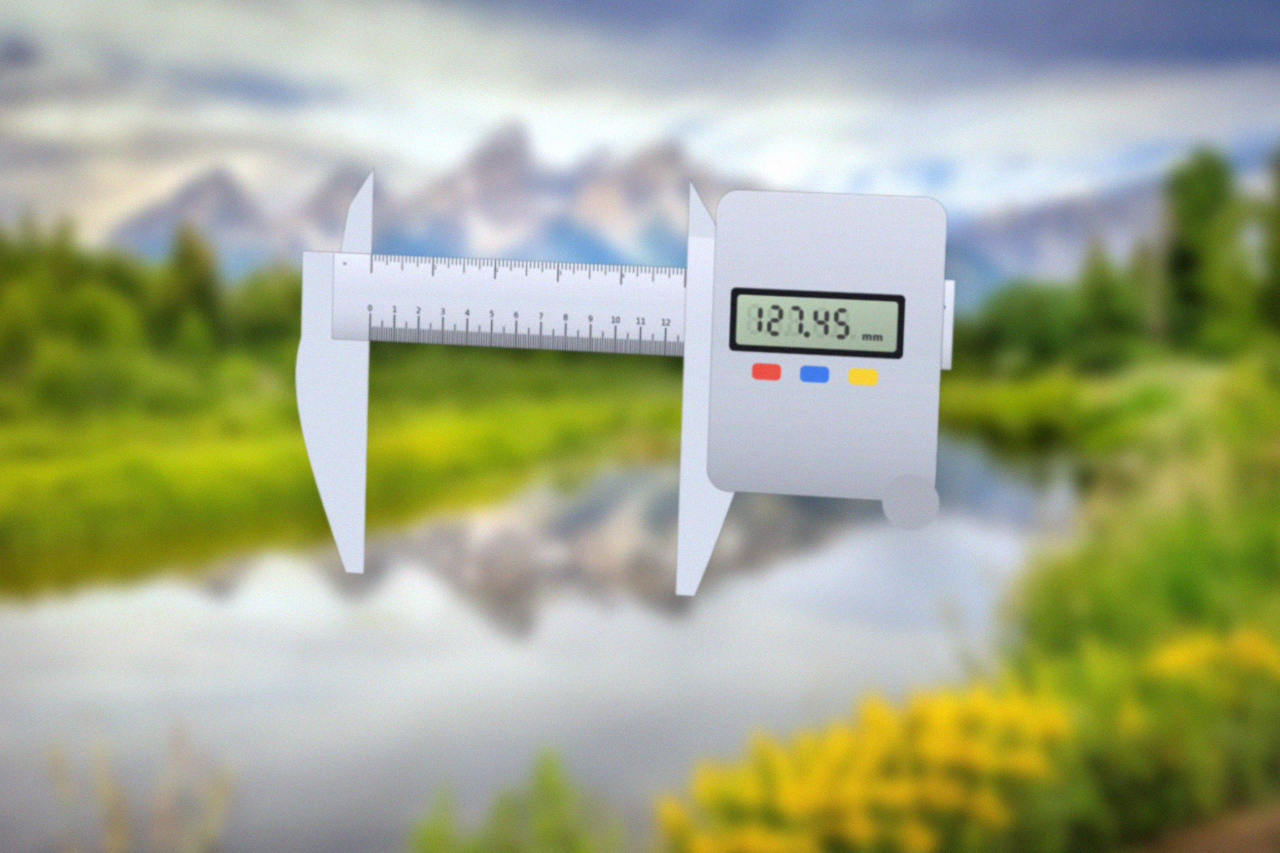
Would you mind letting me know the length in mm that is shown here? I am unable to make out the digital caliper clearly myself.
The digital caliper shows 127.45 mm
